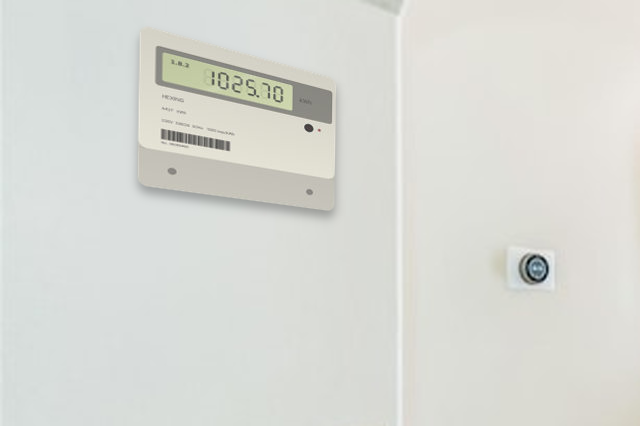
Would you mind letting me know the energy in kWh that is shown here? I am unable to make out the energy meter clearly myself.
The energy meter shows 1025.70 kWh
